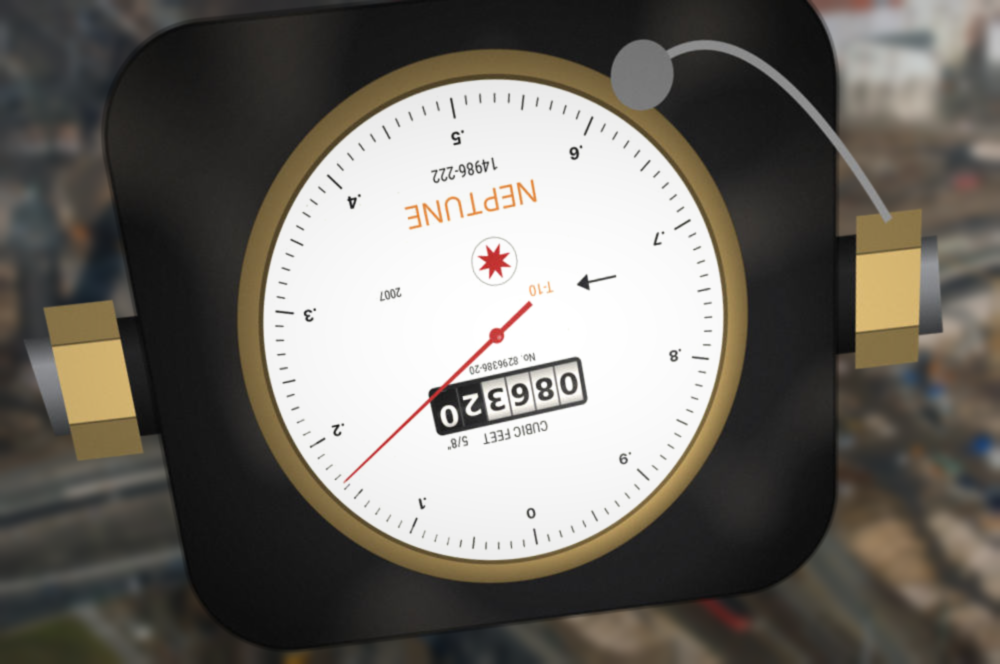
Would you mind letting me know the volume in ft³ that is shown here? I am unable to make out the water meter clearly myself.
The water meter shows 86320.16 ft³
